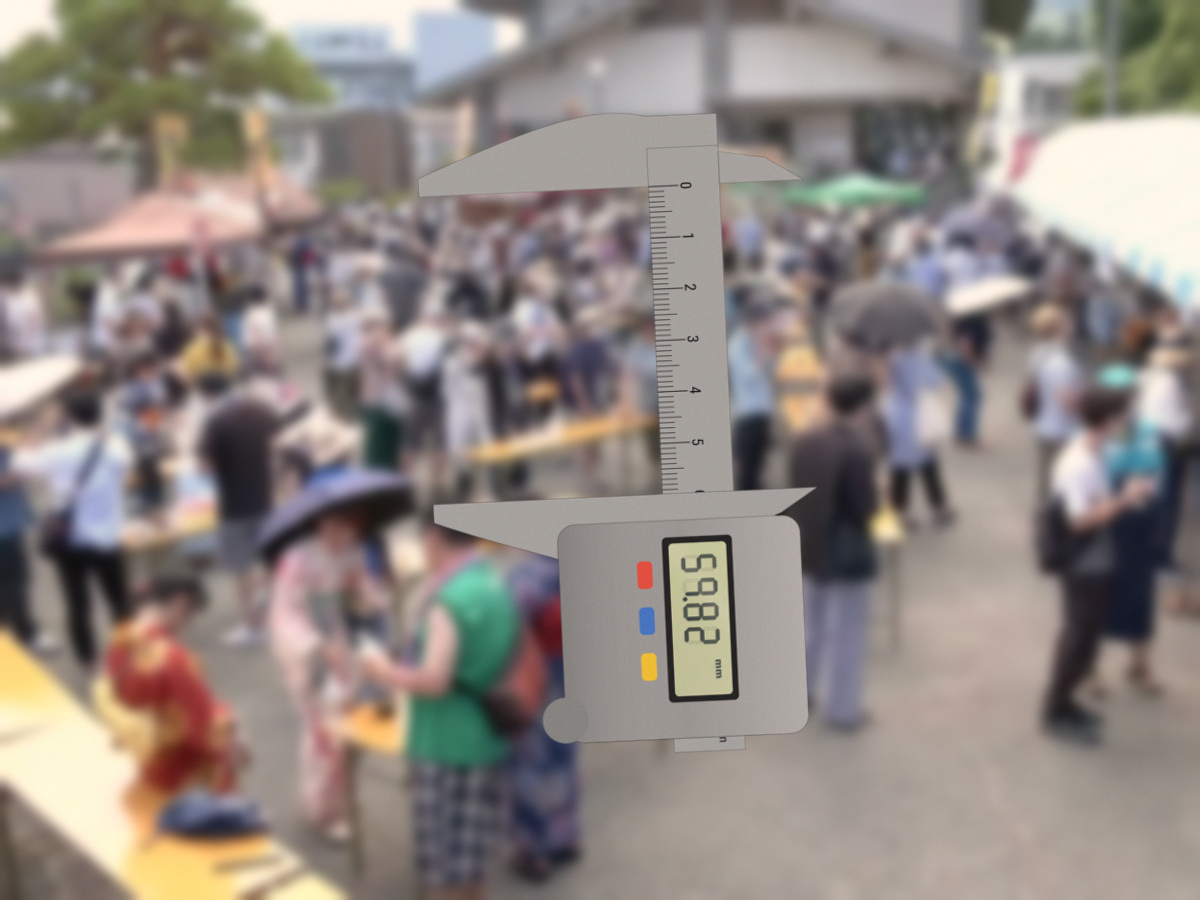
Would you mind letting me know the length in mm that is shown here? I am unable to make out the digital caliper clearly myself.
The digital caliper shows 59.82 mm
